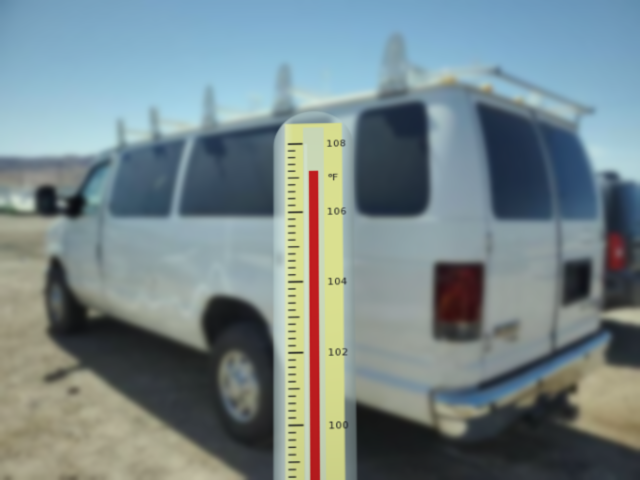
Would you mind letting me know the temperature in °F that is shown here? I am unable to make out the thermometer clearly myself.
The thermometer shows 107.2 °F
